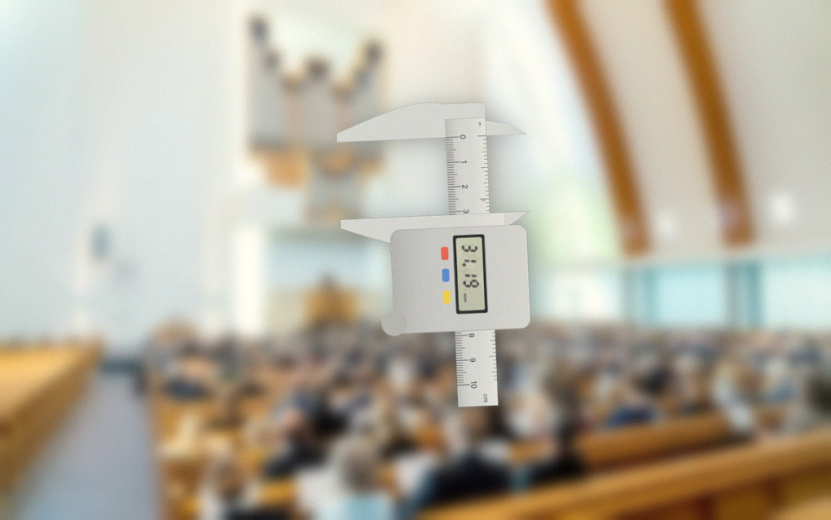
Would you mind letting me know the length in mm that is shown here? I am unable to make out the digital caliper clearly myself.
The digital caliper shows 31.19 mm
